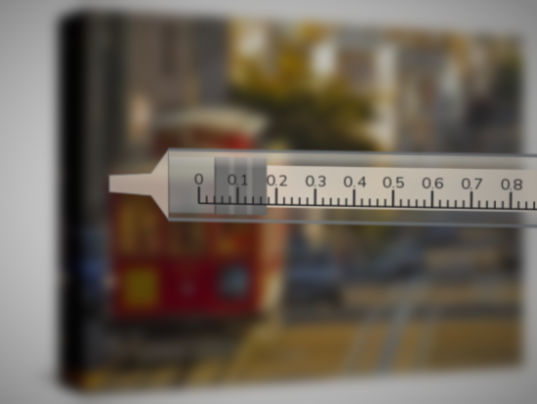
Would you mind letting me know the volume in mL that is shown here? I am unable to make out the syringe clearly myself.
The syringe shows 0.04 mL
